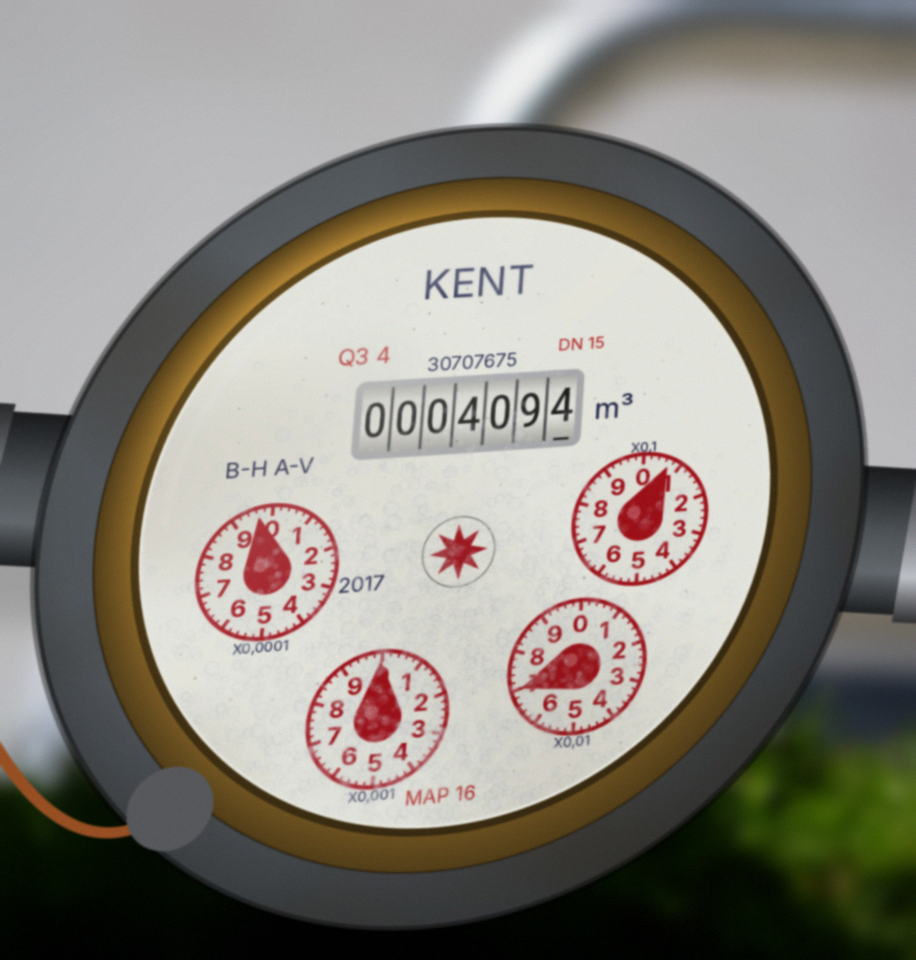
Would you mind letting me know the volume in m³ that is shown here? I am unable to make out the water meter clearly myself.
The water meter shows 4094.0699 m³
